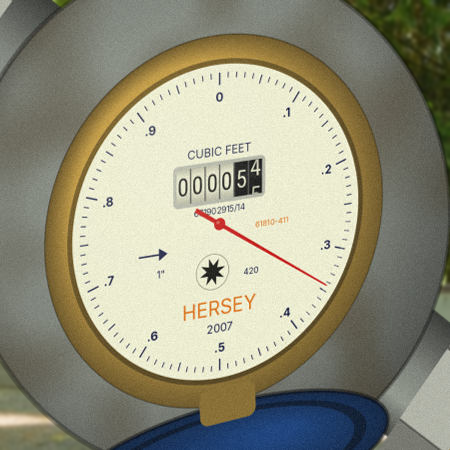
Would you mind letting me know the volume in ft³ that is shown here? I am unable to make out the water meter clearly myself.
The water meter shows 54.34 ft³
